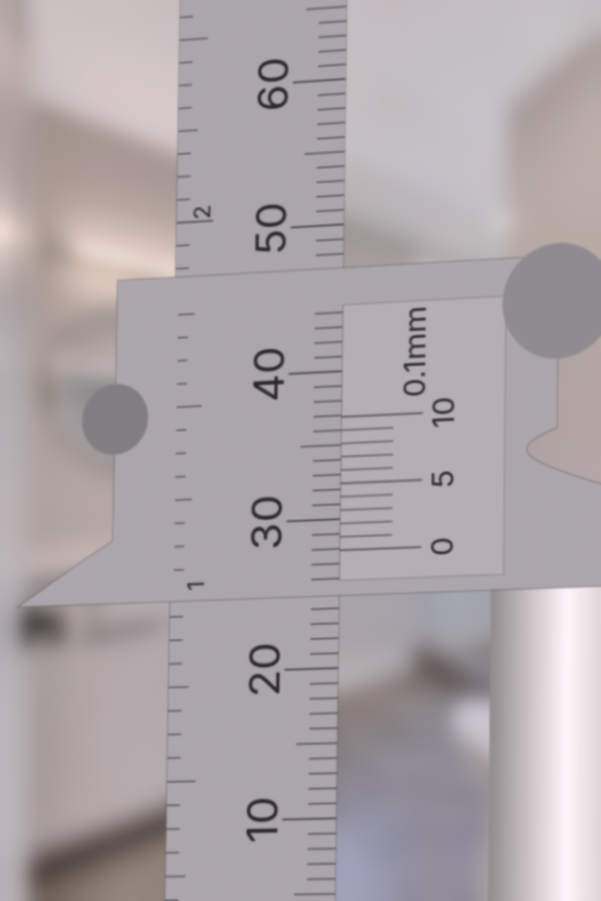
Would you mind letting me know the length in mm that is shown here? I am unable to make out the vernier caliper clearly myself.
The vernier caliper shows 27.9 mm
